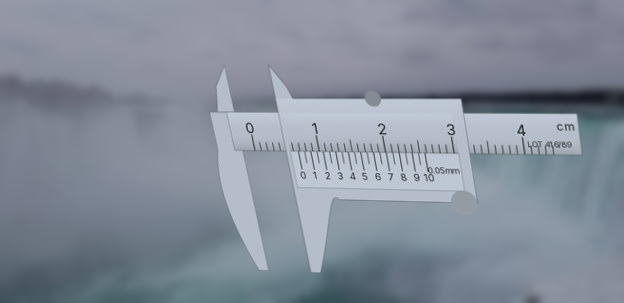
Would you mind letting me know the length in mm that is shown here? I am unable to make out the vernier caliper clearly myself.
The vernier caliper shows 6.8 mm
